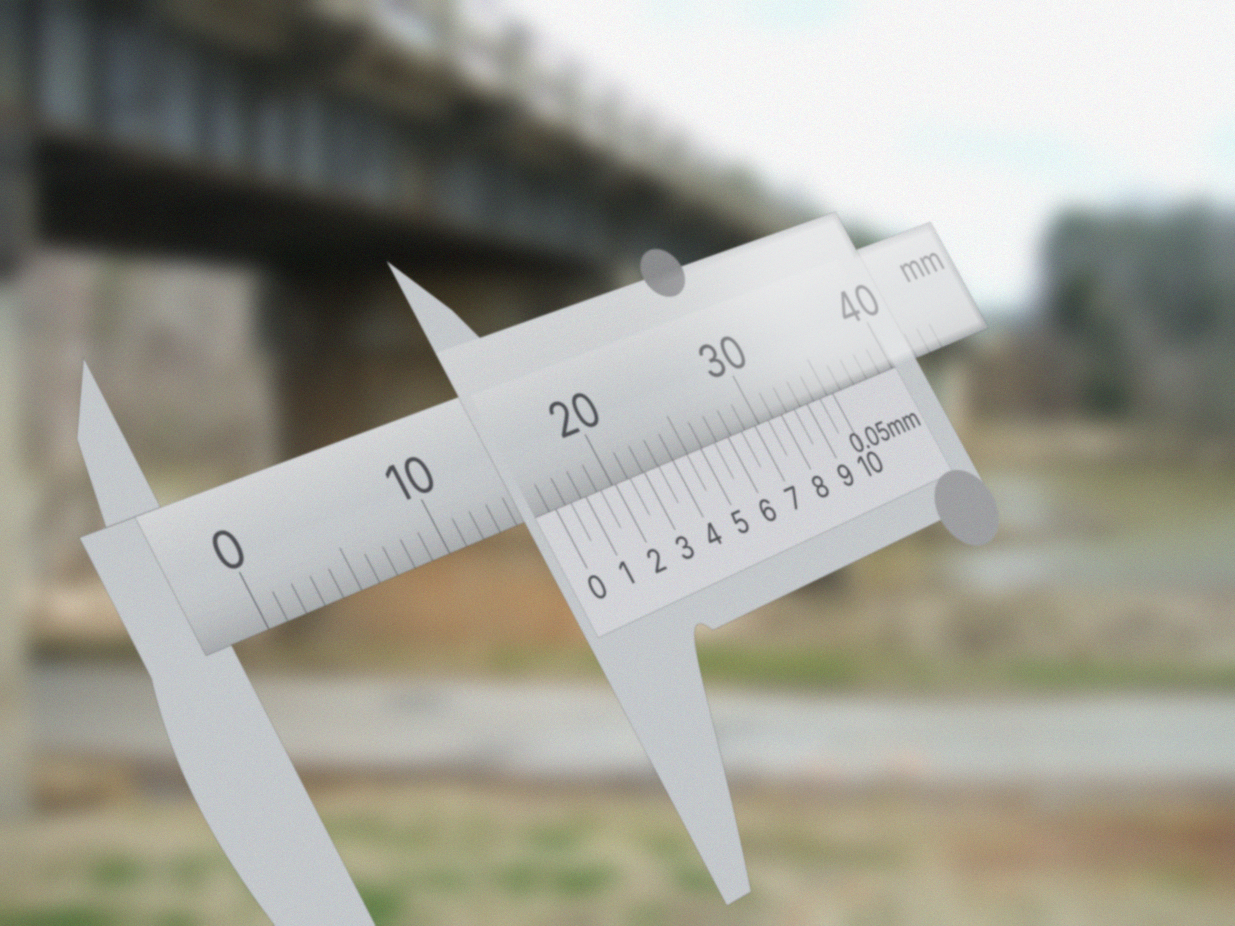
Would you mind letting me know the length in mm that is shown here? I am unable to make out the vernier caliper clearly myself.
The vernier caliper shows 16.4 mm
